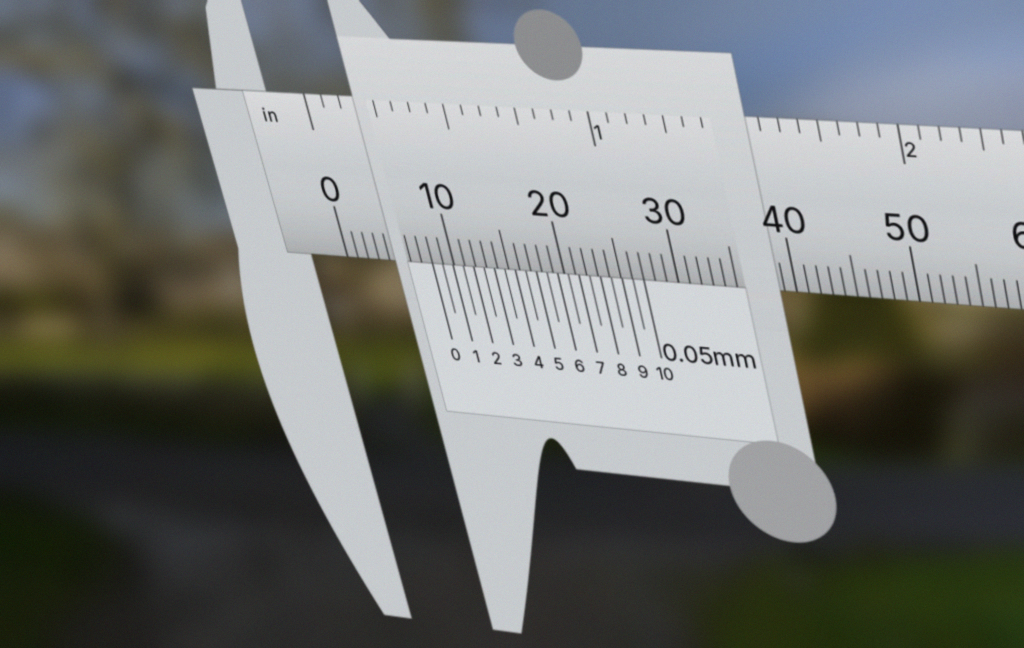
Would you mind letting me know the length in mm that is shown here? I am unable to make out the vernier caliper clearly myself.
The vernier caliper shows 8.0 mm
